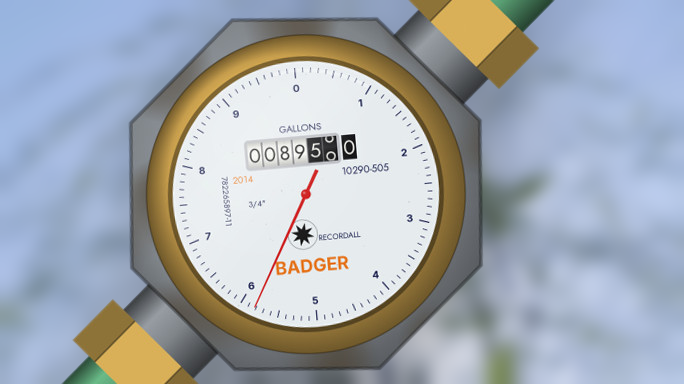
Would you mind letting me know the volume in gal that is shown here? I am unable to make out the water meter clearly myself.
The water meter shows 89585.8 gal
